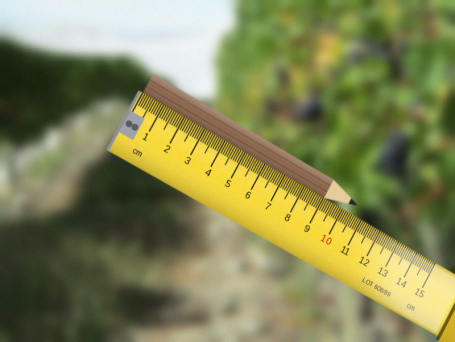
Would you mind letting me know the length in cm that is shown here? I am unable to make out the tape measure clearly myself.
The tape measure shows 10.5 cm
